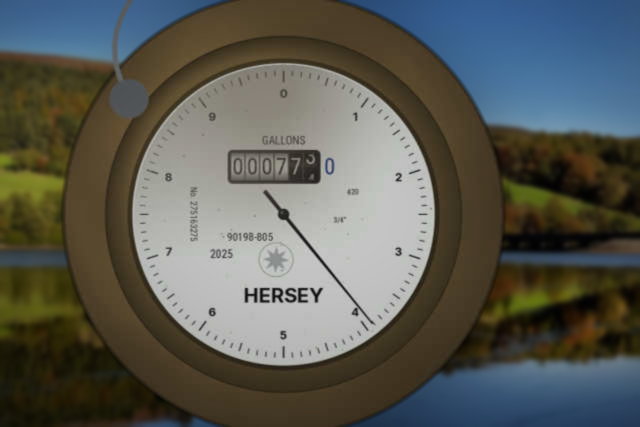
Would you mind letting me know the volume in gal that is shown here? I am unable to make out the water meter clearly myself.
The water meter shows 7733.9 gal
